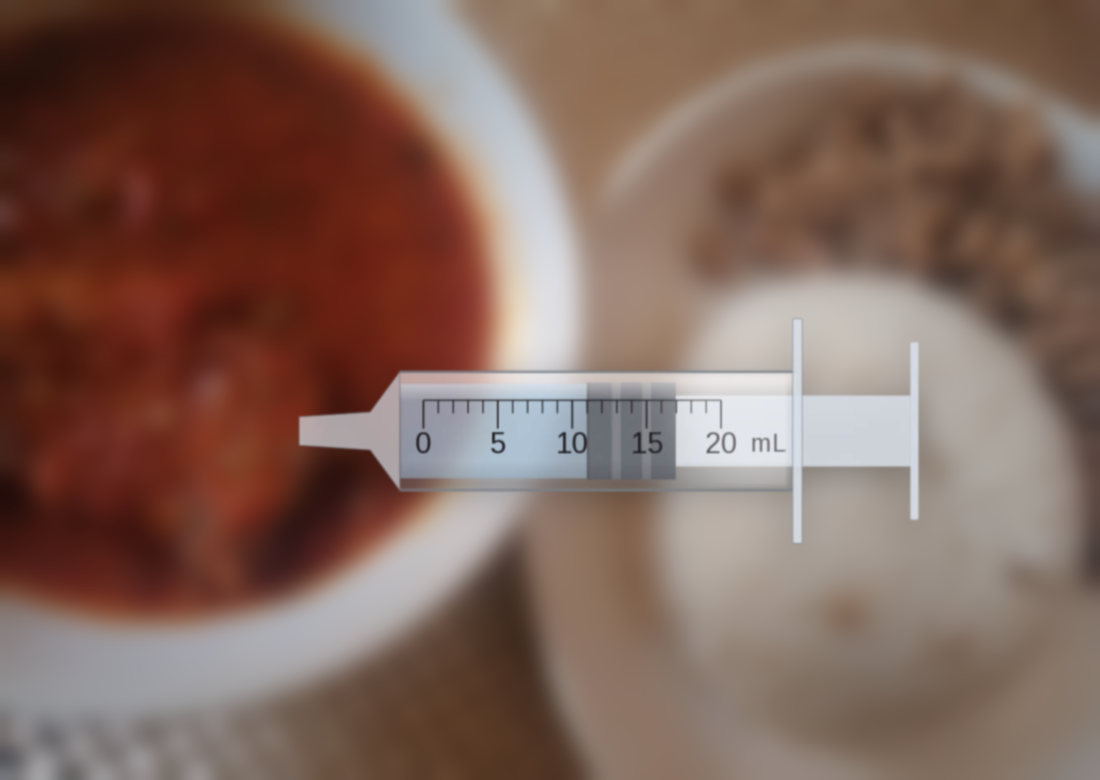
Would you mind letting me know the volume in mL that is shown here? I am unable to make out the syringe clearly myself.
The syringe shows 11 mL
